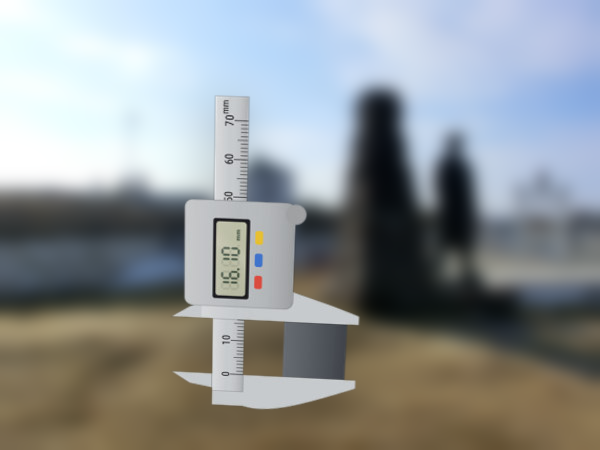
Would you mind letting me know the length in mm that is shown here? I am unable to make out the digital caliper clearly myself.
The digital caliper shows 16.10 mm
